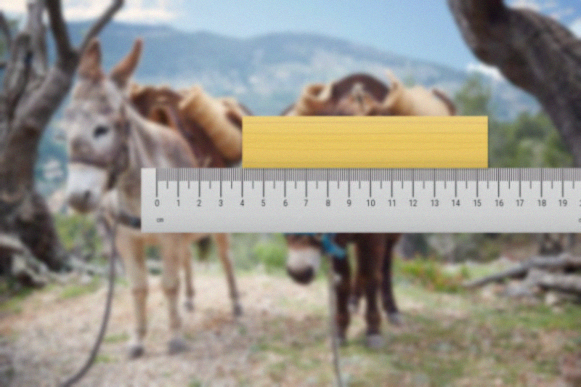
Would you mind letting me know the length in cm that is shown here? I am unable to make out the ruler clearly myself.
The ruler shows 11.5 cm
